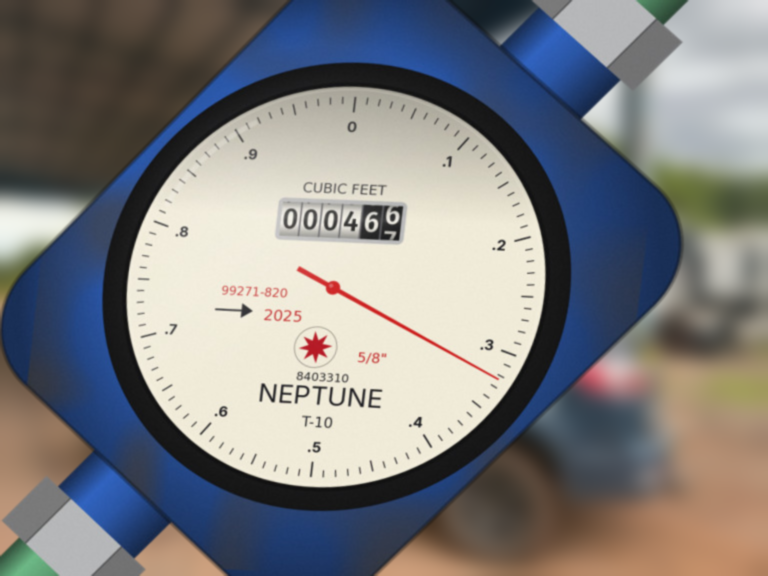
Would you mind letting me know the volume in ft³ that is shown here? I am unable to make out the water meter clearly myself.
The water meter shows 466.32 ft³
